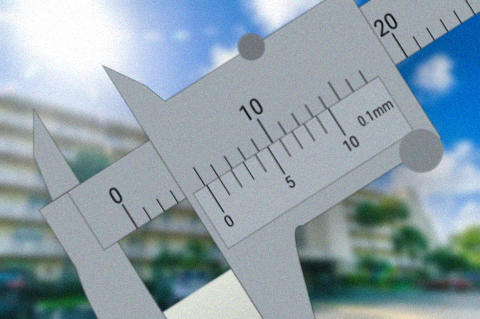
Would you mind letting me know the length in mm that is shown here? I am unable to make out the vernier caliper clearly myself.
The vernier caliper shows 5.1 mm
